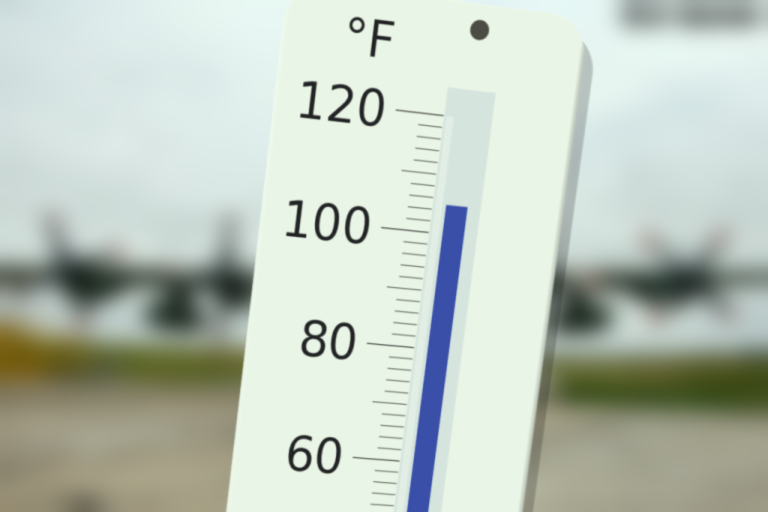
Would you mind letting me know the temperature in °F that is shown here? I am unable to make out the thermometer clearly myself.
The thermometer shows 105 °F
